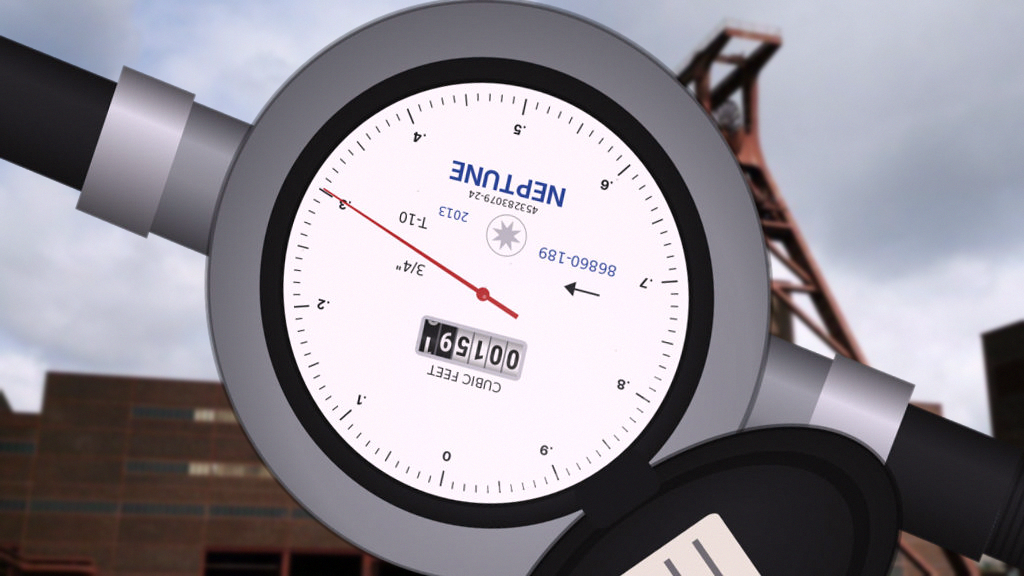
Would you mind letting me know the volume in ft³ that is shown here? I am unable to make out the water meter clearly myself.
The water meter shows 1591.30 ft³
